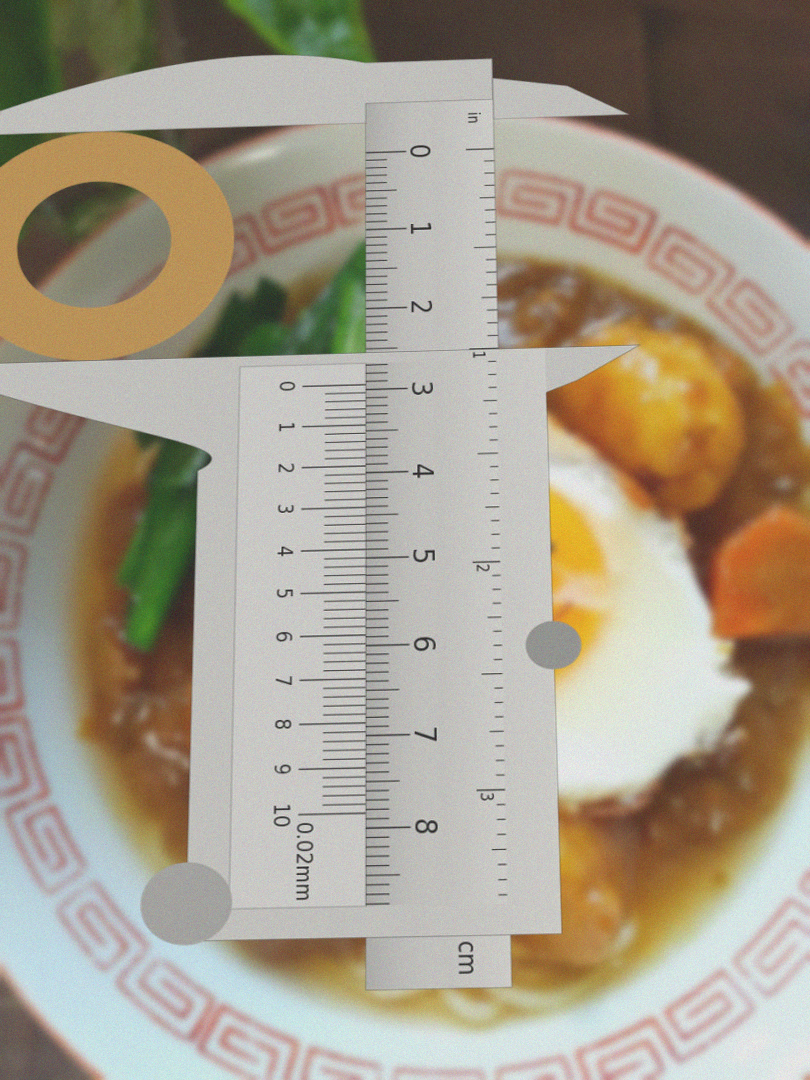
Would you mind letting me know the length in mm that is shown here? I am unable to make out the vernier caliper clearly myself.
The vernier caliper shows 29.4 mm
